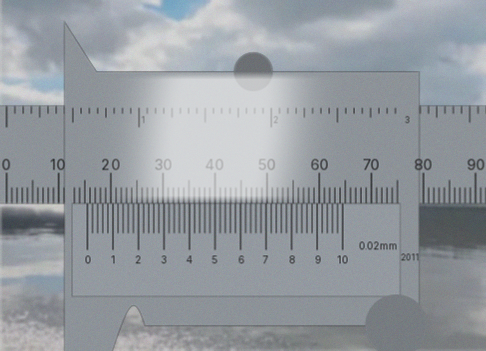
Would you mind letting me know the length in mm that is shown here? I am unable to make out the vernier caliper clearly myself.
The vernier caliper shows 15.5 mm
